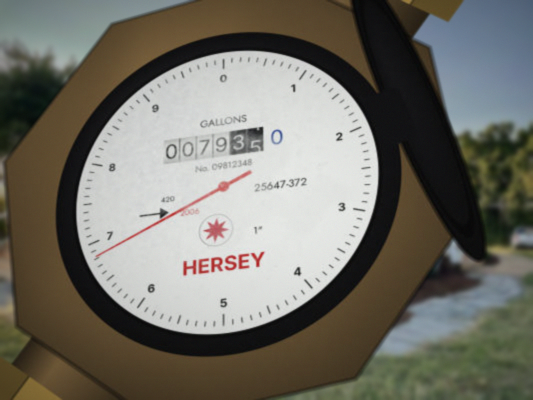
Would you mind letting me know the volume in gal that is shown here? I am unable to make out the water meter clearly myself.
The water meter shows 79346.8 gal
